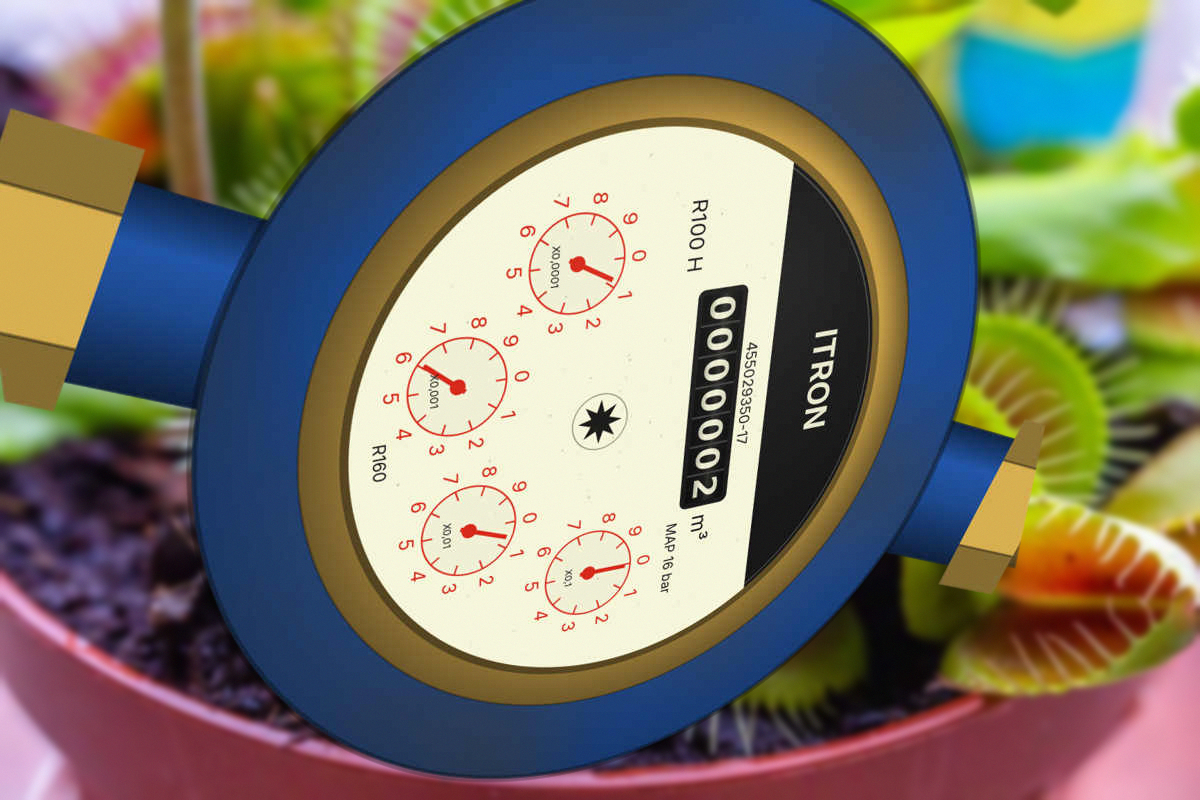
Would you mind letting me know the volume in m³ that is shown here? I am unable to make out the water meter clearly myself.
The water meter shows 2.0060 m³
